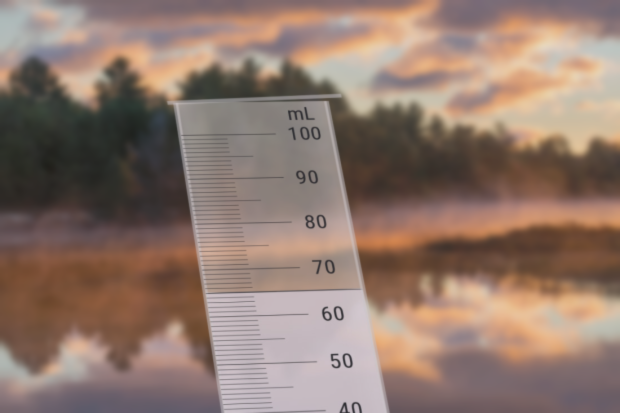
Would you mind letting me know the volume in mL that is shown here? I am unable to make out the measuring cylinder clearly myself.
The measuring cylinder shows 65 mL
